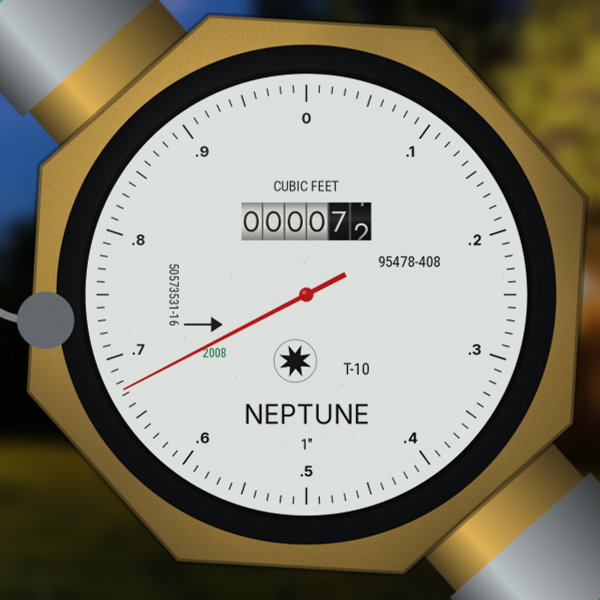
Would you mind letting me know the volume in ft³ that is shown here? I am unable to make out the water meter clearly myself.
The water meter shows 71.67 ft³
